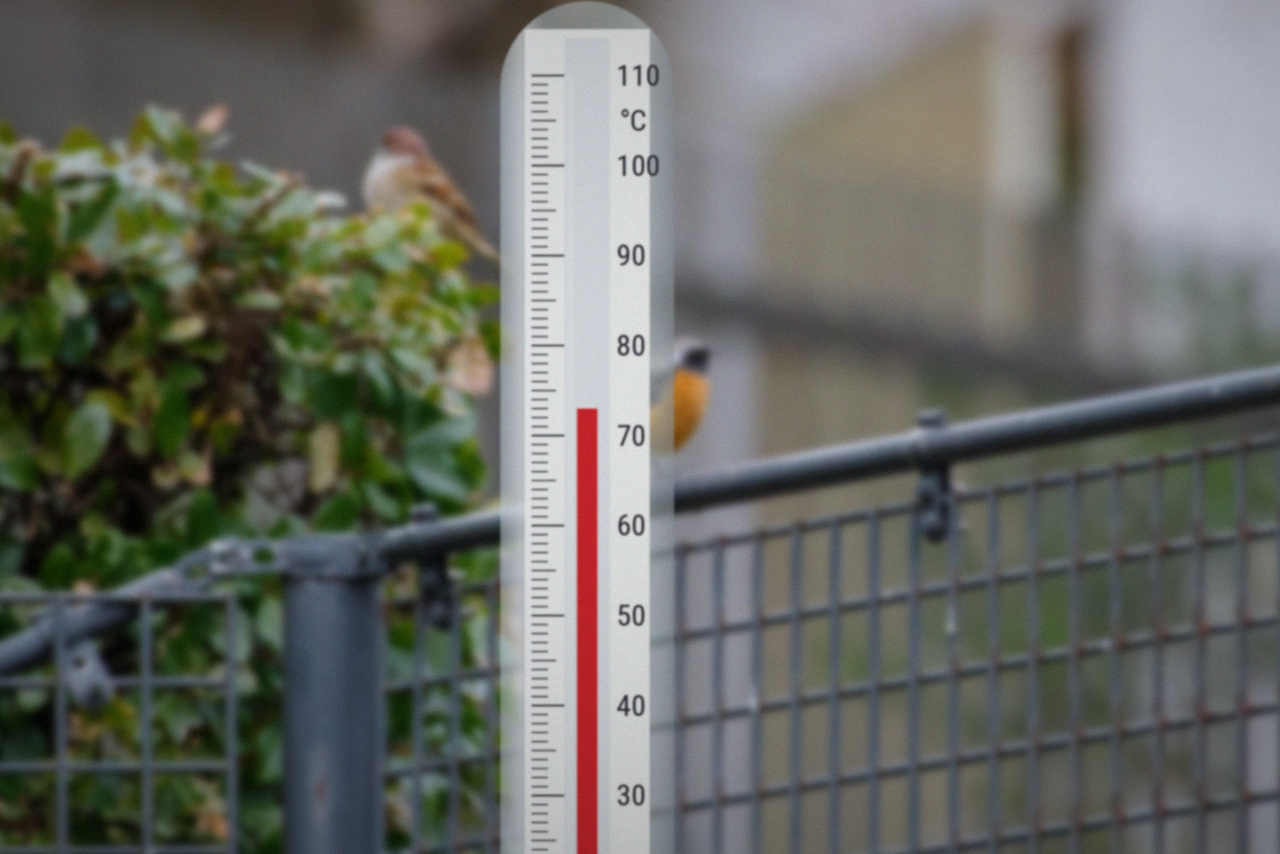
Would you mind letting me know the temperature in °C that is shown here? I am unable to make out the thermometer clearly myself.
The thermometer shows 73 °C
